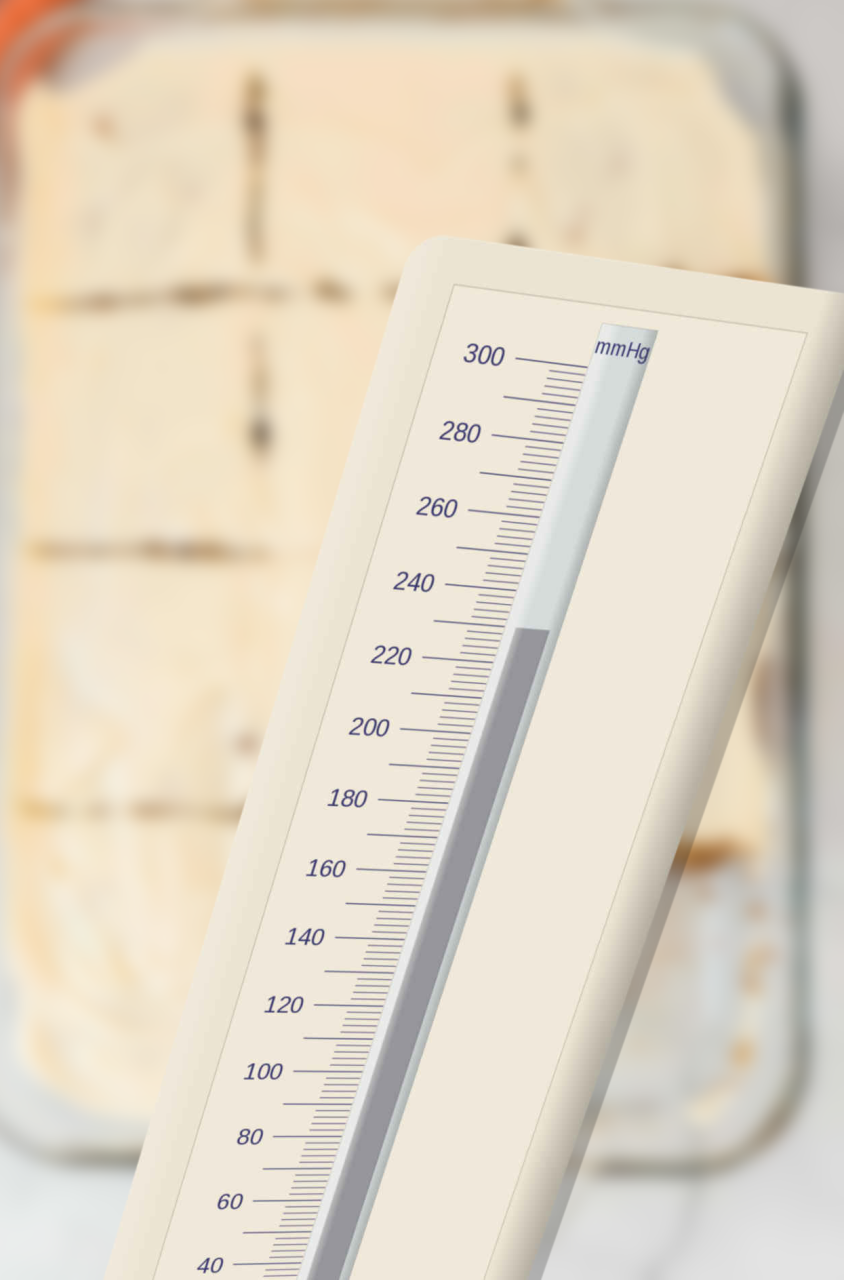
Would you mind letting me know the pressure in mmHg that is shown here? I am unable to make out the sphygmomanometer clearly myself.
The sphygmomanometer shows 230 mmHg
